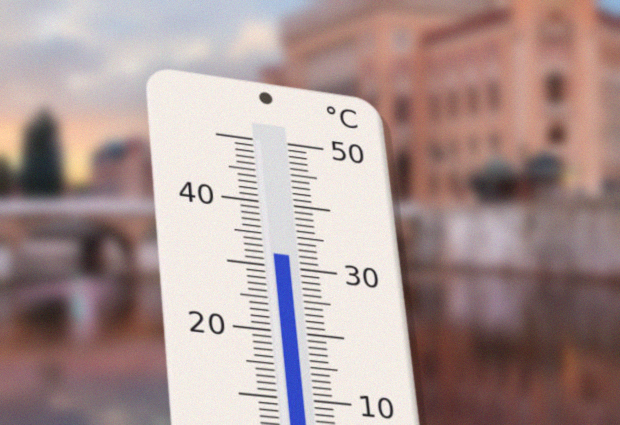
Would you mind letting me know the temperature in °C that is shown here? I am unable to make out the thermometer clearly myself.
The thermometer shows 32 °C
